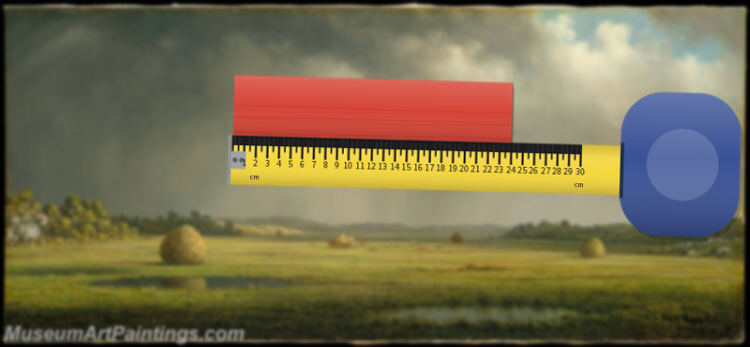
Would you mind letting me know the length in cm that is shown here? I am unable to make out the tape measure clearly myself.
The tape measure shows 24 cm
